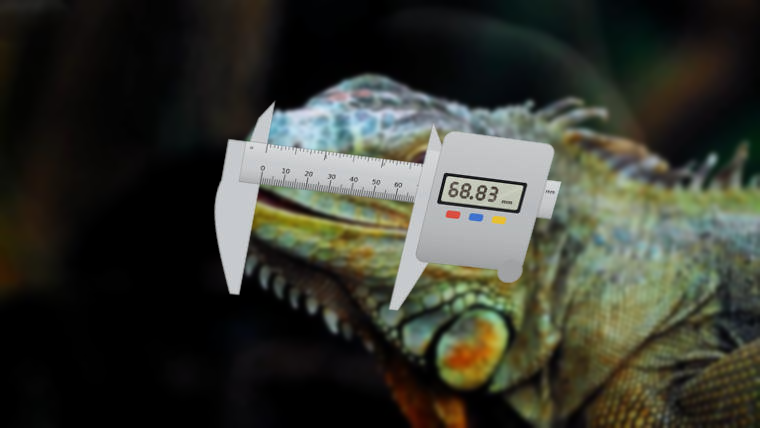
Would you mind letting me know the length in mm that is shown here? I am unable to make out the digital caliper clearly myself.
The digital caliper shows 68.83 mm
